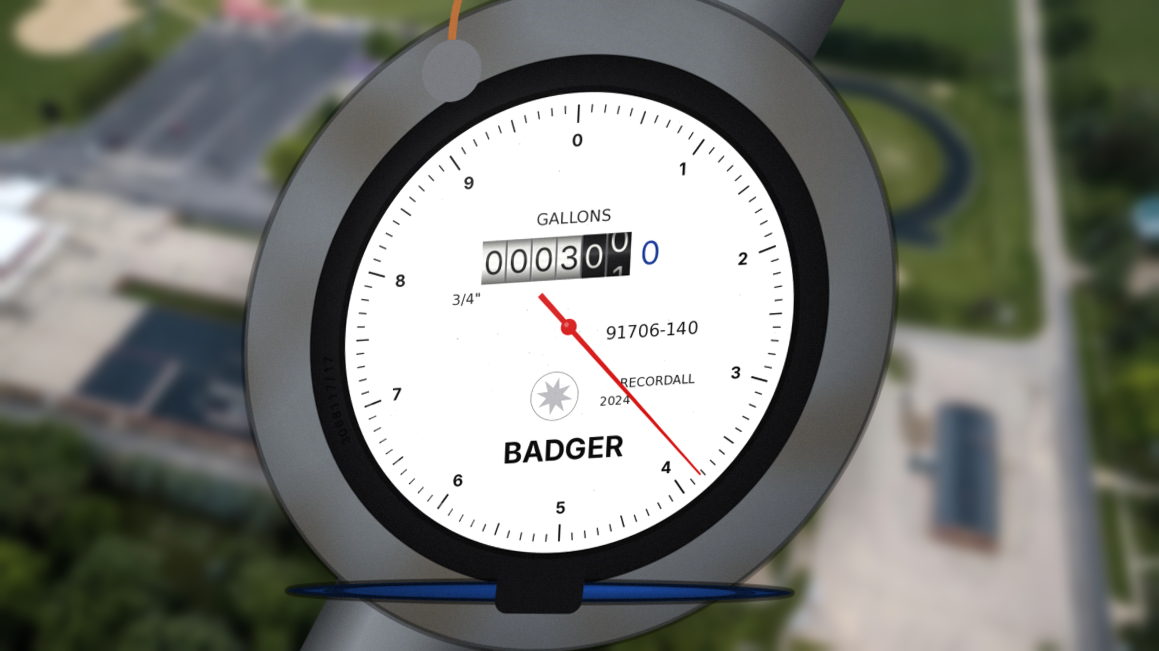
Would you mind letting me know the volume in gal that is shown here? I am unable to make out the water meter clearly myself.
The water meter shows 3003.8 gal
